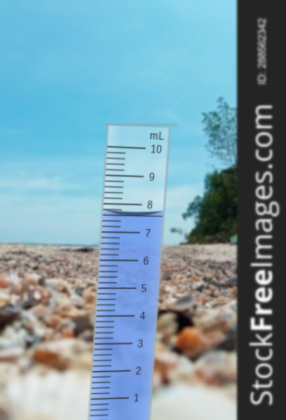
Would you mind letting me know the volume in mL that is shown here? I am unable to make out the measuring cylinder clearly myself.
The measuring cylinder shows 7.6 mL
